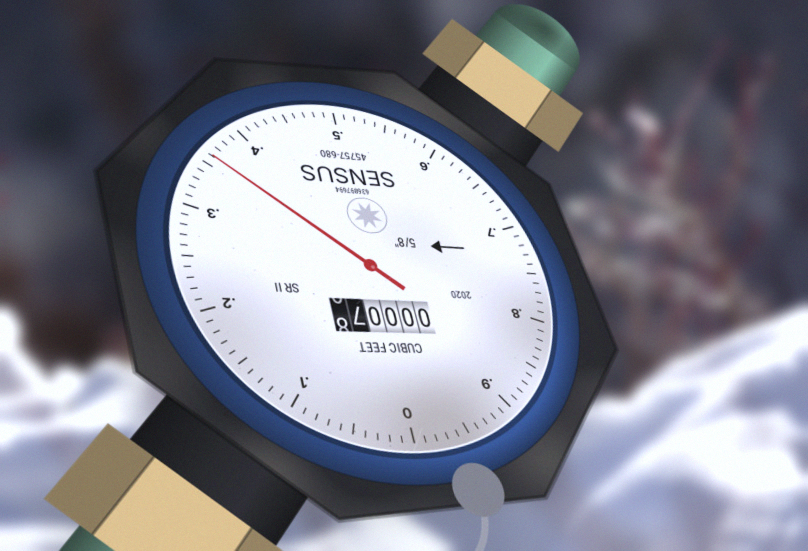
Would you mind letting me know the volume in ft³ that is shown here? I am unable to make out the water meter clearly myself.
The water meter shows 78.36 ft³
